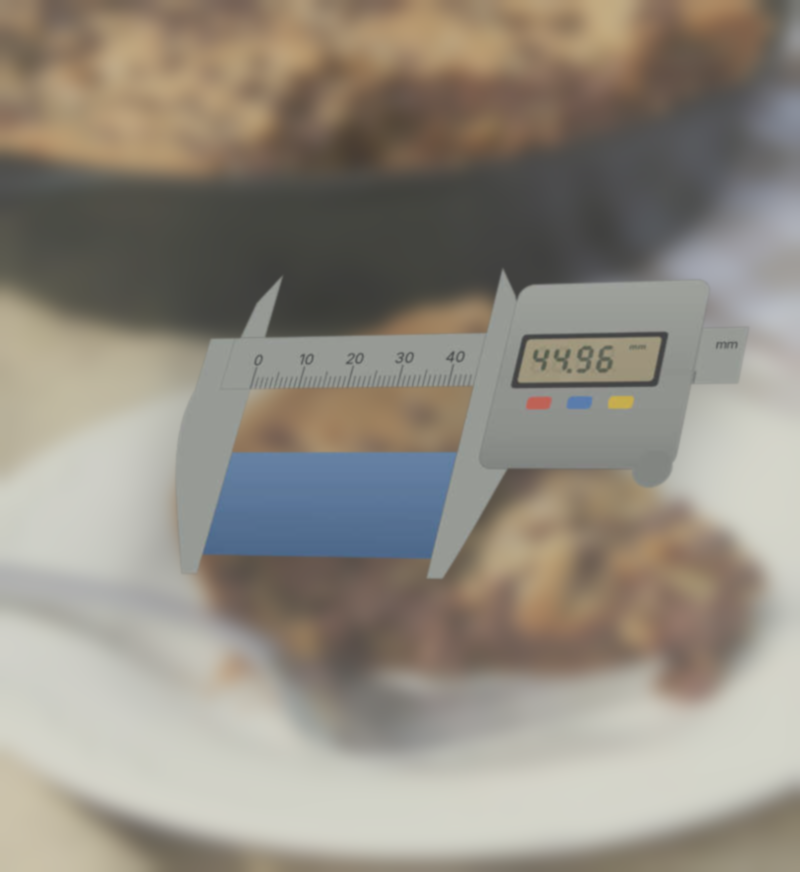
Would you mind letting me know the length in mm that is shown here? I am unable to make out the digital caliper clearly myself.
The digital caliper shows 44.96 mm
